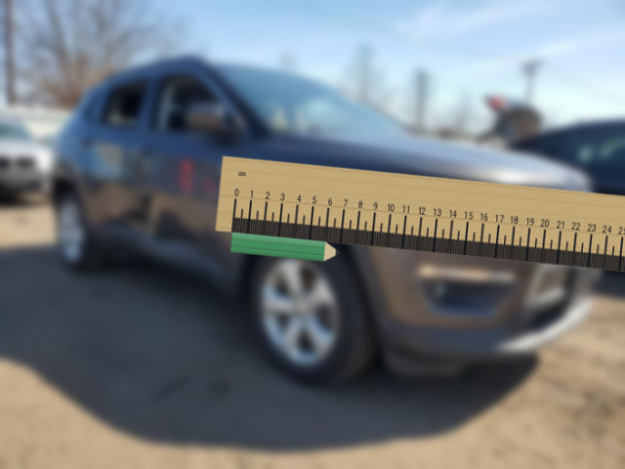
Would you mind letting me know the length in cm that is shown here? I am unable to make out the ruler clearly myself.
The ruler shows 7 cm
